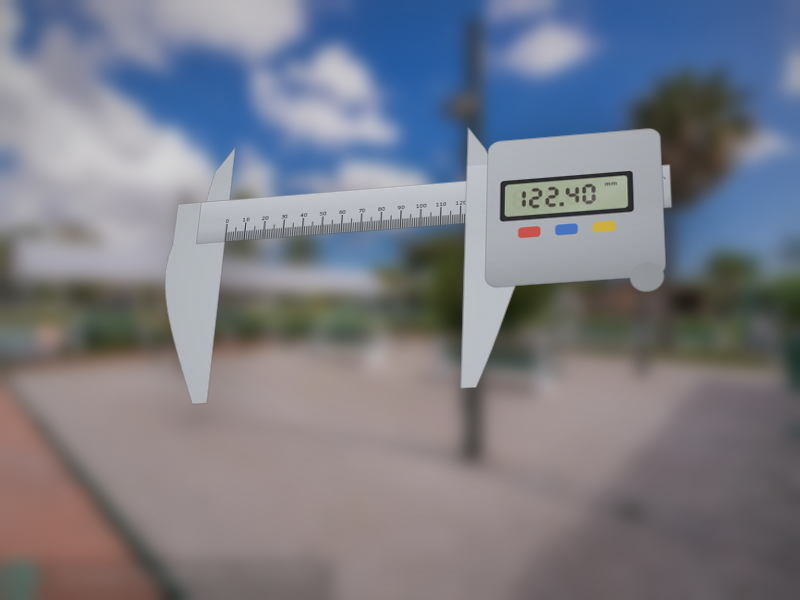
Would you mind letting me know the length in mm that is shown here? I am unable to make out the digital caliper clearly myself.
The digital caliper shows 122.40 mm
